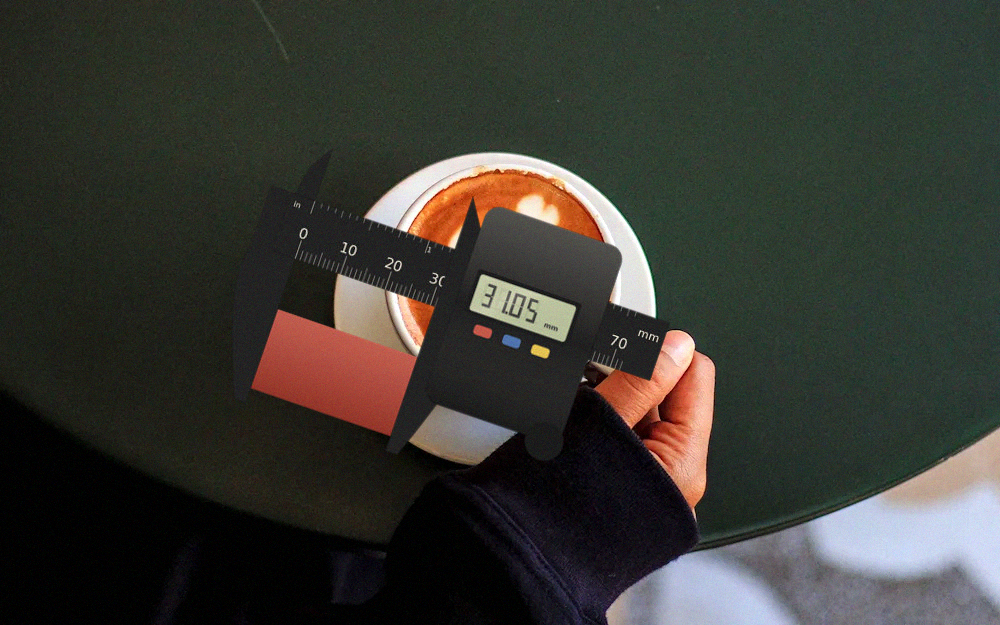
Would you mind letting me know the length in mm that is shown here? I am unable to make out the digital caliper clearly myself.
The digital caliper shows 31.05 mm
